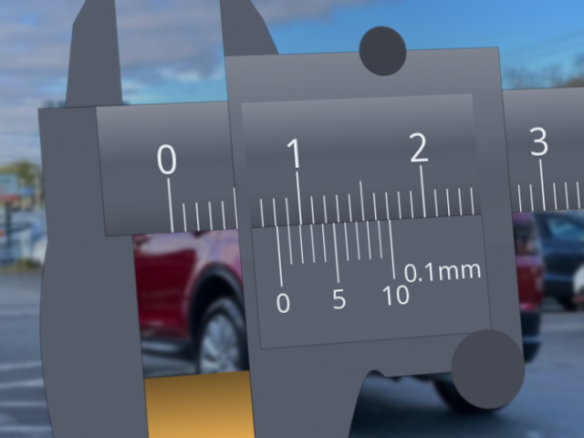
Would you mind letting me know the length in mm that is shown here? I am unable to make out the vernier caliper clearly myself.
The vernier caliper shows 8.1 mm
